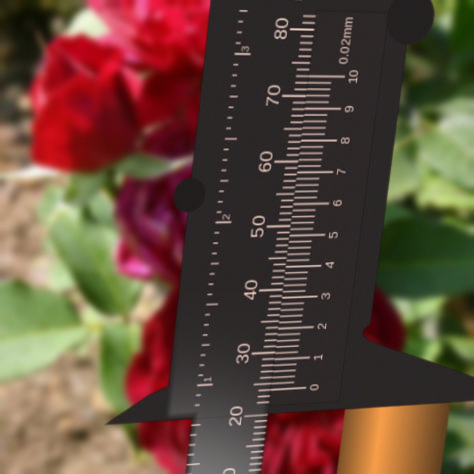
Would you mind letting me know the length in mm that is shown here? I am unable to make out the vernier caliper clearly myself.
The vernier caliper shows 24.0 mm
